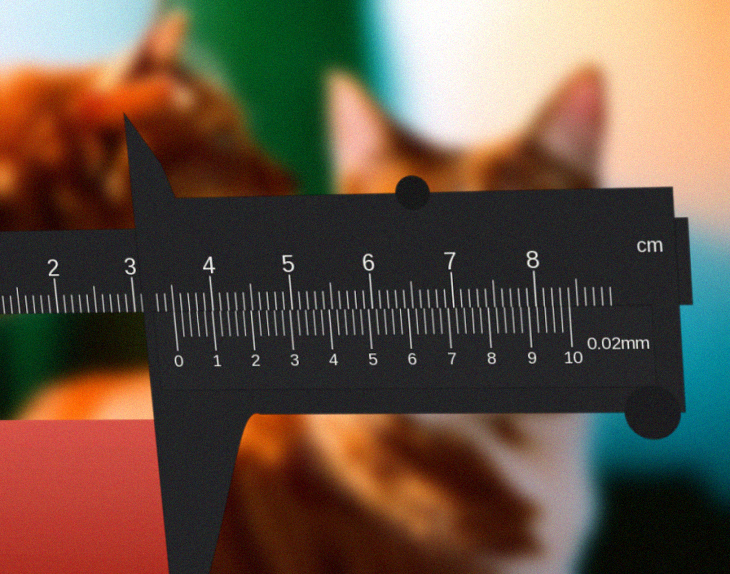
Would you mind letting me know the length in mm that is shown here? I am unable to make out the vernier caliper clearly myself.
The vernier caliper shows 35.0 mm
